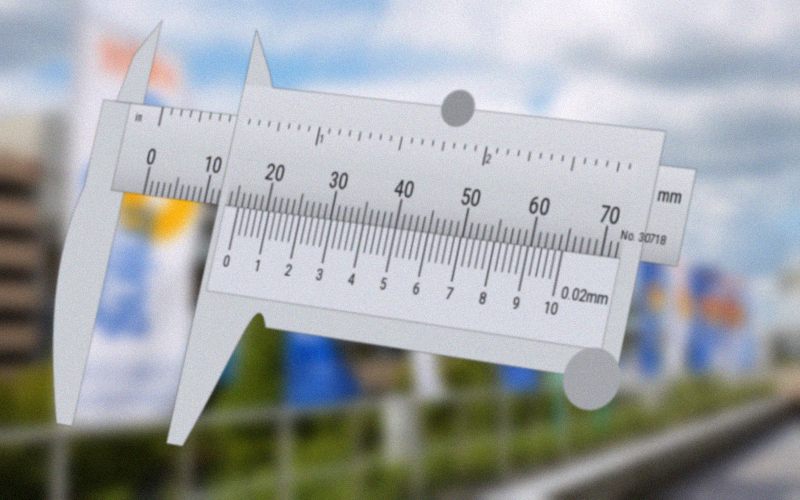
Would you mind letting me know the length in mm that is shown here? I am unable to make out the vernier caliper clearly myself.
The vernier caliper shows 15.5 mm
